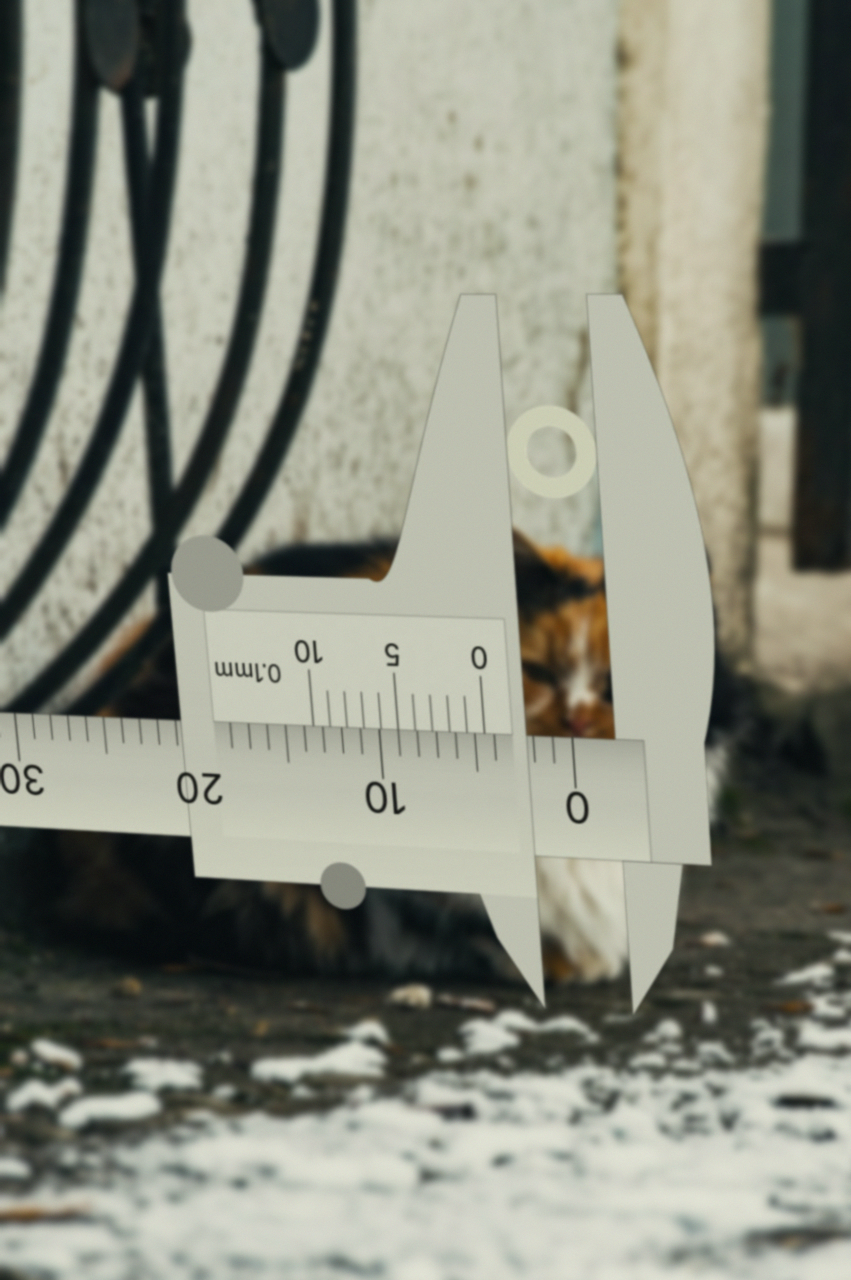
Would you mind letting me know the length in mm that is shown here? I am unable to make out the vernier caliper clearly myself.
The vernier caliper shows 4.5 mm
